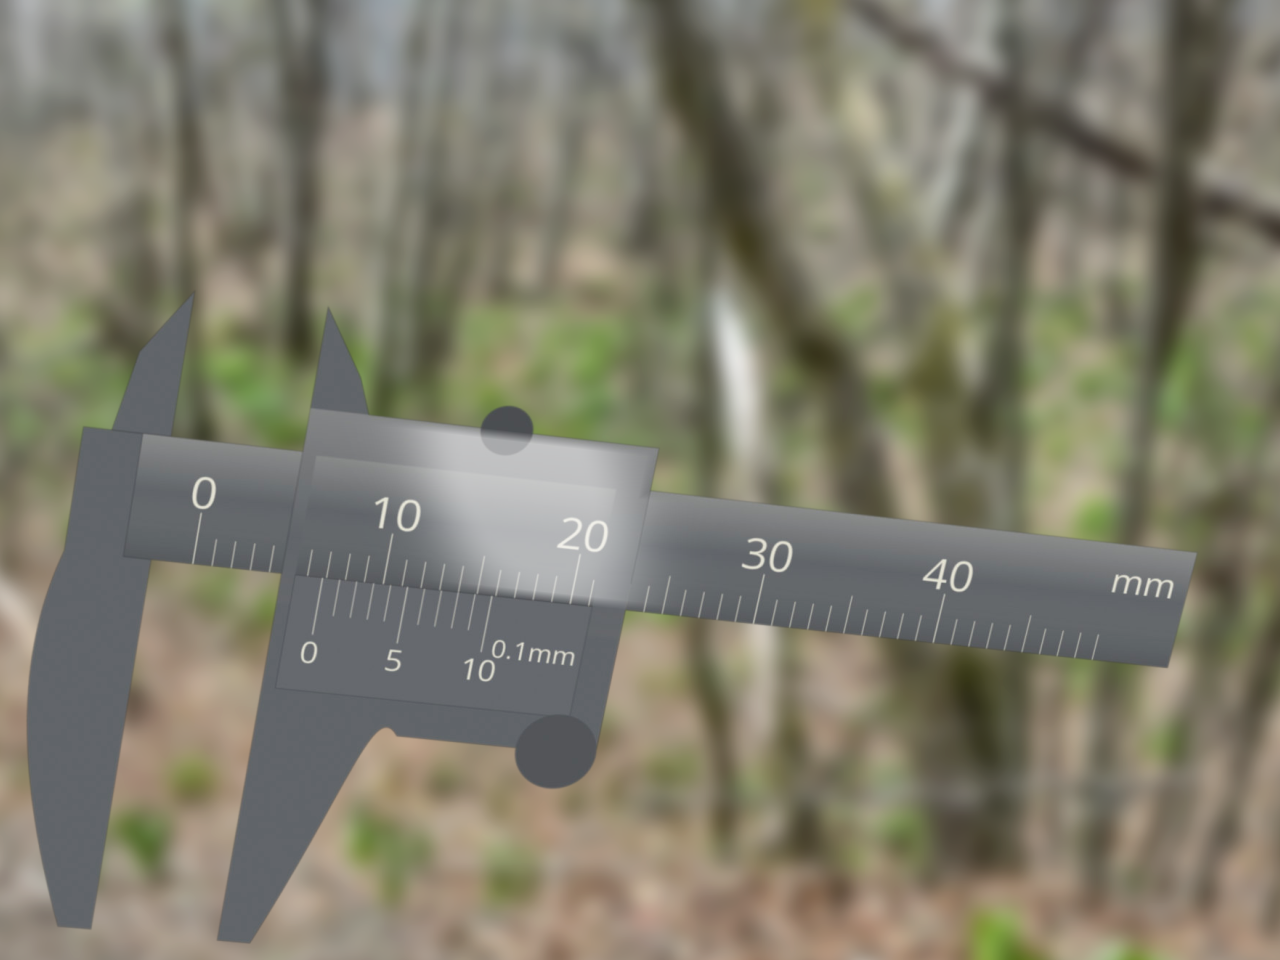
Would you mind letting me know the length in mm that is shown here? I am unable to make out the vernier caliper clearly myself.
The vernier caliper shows 6.8 mm
